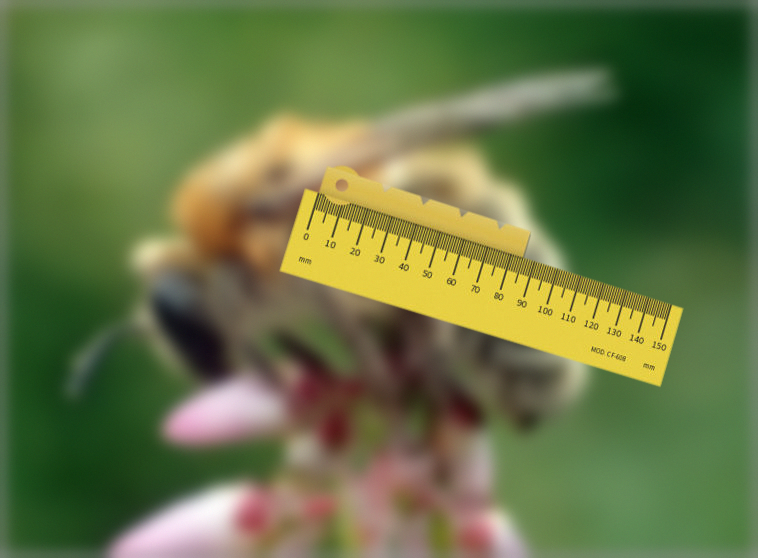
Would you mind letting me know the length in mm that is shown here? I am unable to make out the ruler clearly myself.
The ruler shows 85 mm
